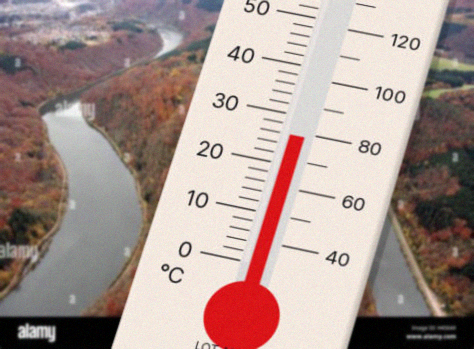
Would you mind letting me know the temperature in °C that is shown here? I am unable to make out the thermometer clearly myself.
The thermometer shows 26 °C
